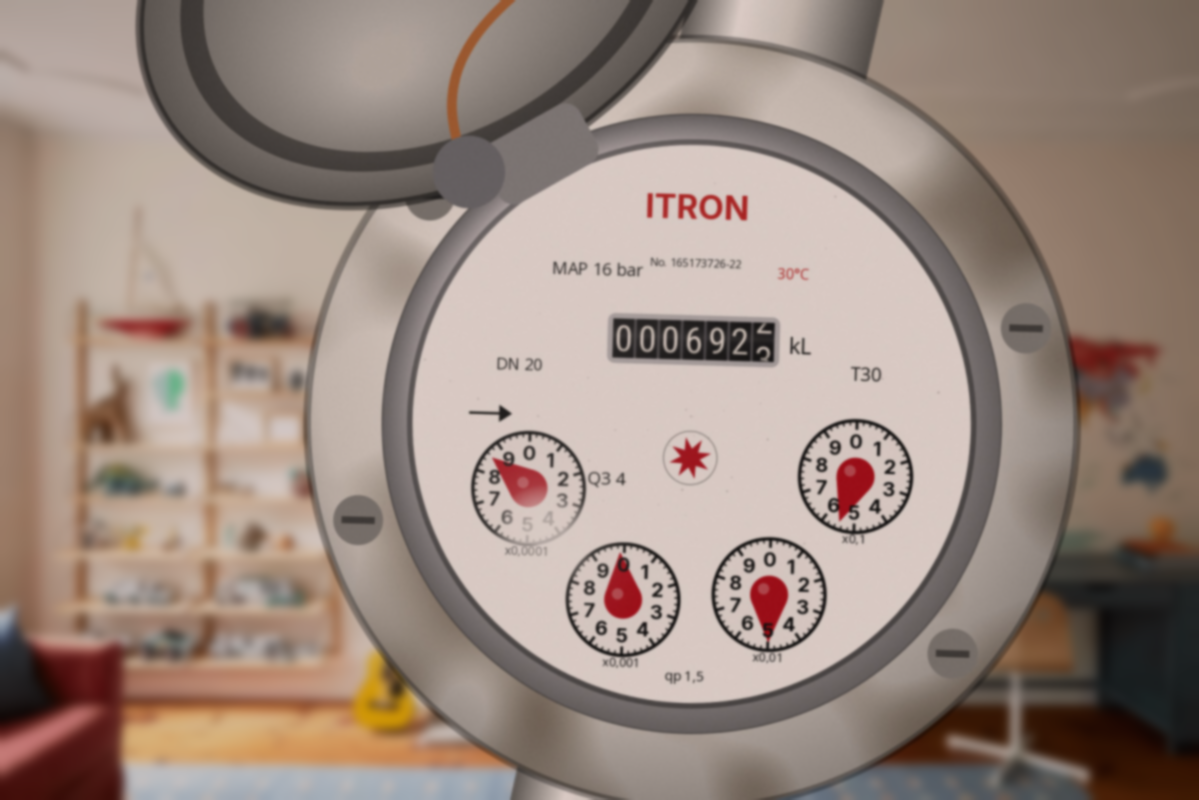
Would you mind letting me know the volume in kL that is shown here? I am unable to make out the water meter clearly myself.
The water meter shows 6922.5498 kL
